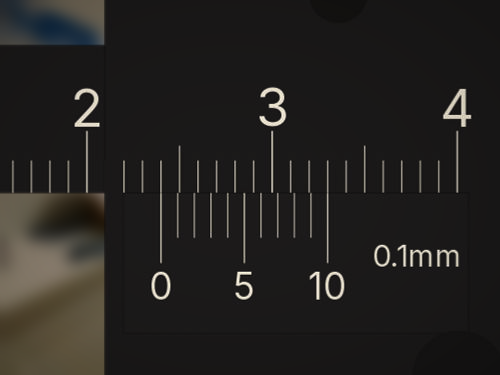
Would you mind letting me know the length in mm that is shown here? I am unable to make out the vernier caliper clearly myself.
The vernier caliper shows 24.0 mm
